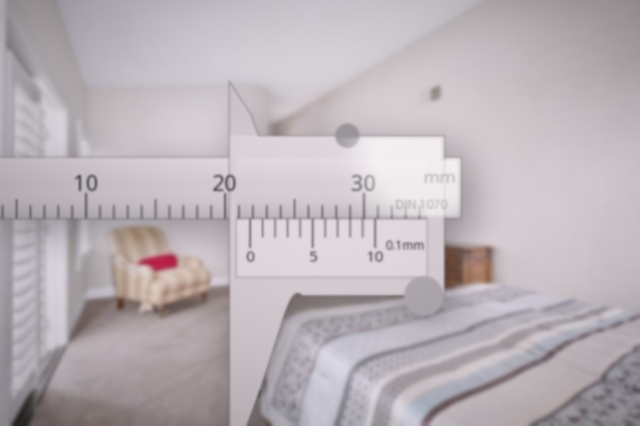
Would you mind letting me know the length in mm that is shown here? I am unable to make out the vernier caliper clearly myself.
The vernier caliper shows 21.8 mm
